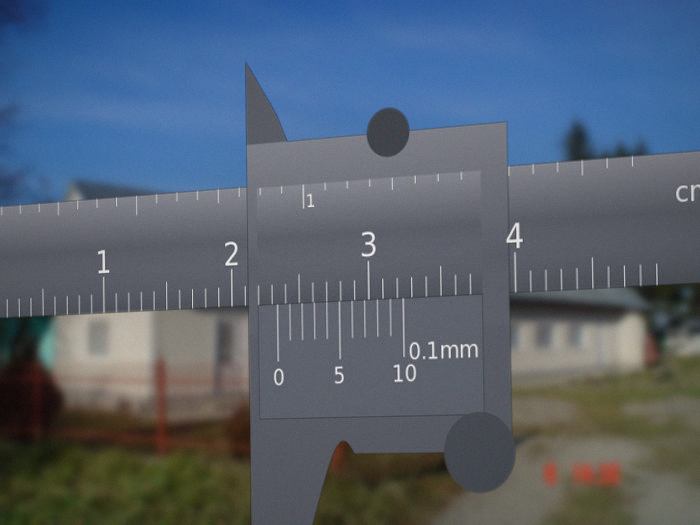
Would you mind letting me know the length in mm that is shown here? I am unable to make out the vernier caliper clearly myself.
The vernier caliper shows 23.4 mm
